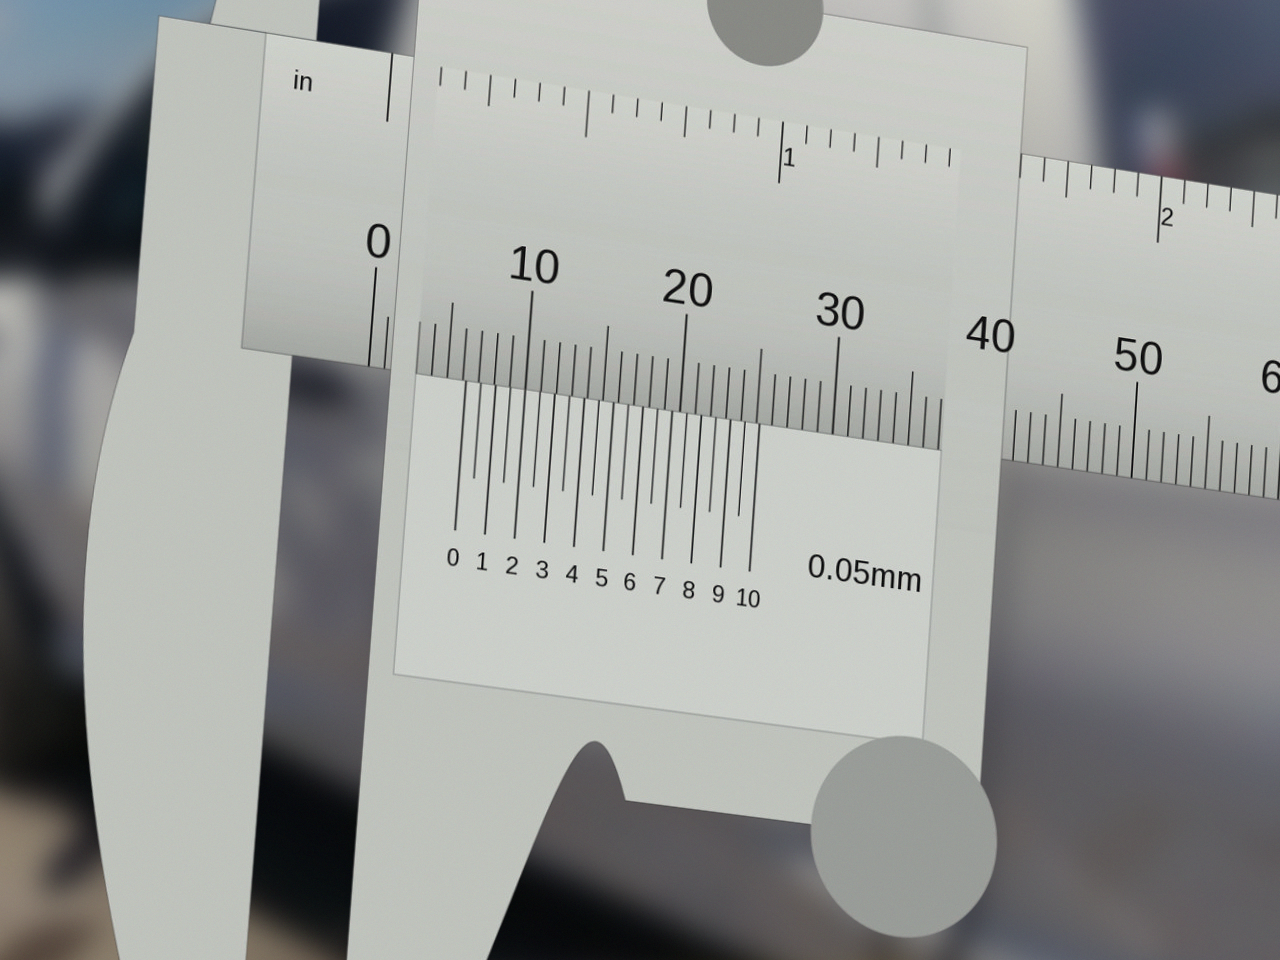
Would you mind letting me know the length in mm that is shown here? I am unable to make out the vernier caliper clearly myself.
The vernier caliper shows 6.2 mm
